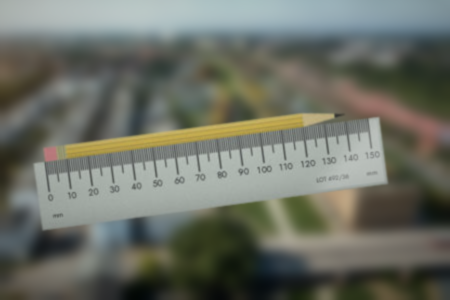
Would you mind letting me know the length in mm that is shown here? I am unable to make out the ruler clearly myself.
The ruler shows 140 mm
